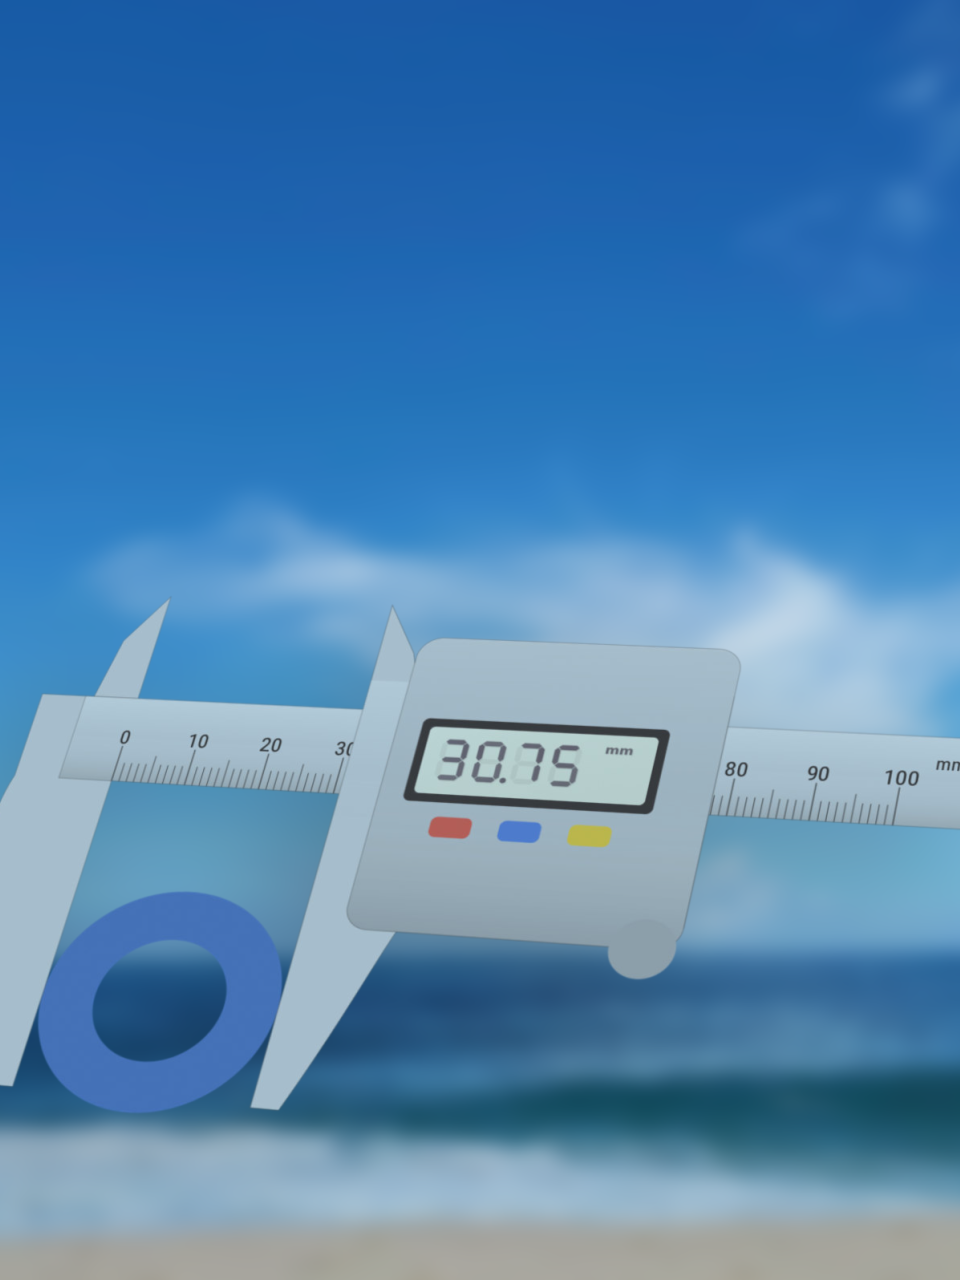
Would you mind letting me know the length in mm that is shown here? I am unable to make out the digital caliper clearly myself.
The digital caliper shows 30.75 mm
